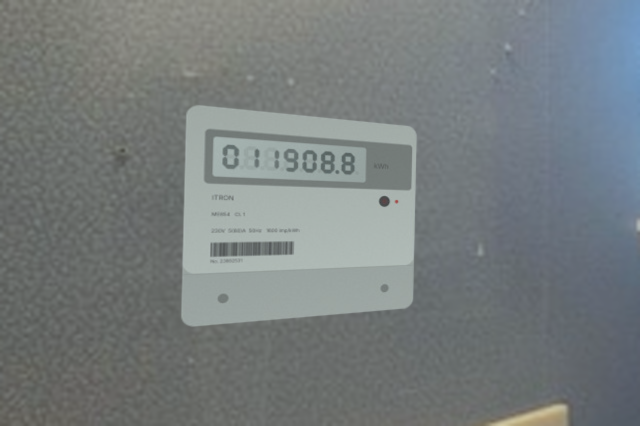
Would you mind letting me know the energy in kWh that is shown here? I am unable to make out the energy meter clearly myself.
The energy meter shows 11908.8 kWh
